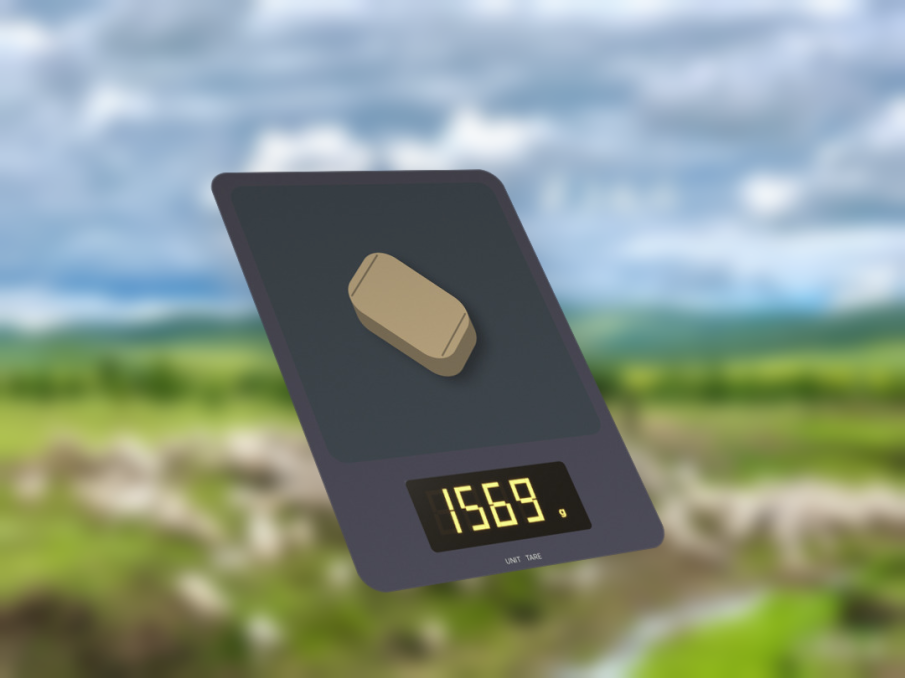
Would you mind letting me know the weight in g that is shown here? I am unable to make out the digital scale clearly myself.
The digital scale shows 1569 g
